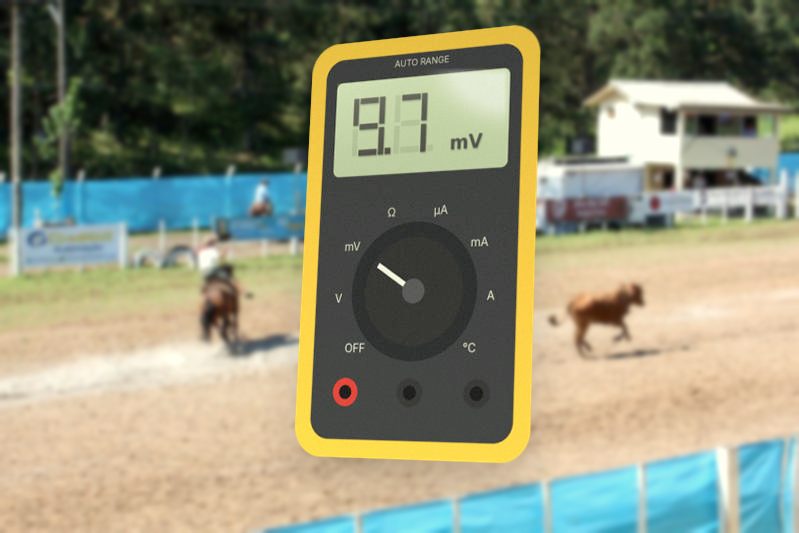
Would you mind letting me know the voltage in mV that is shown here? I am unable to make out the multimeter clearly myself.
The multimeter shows 9.7 mV
